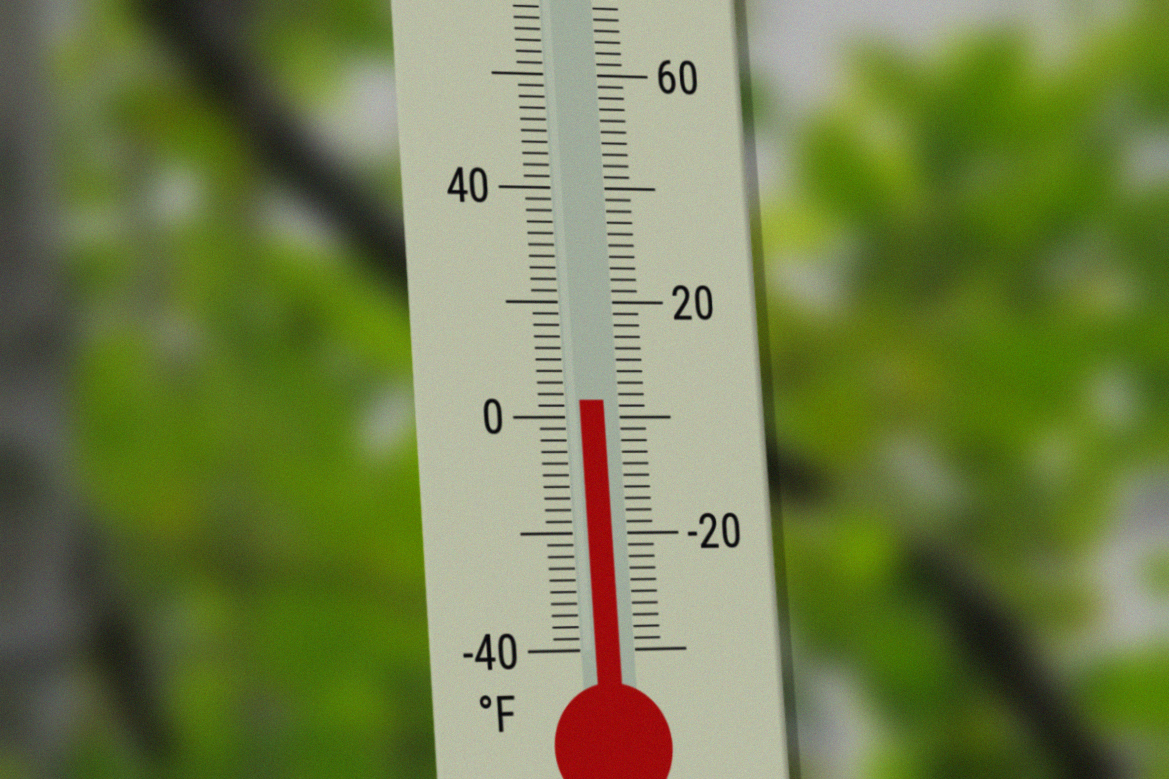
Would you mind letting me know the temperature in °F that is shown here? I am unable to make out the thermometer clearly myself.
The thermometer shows 3 °F
